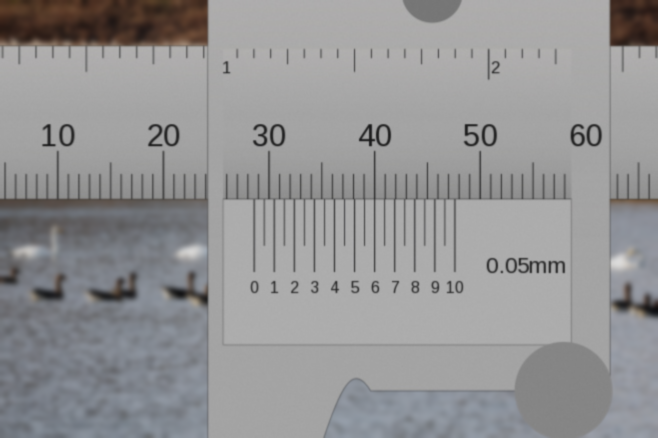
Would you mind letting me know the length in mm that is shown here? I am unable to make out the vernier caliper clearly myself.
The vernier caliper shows 28.6 mm
